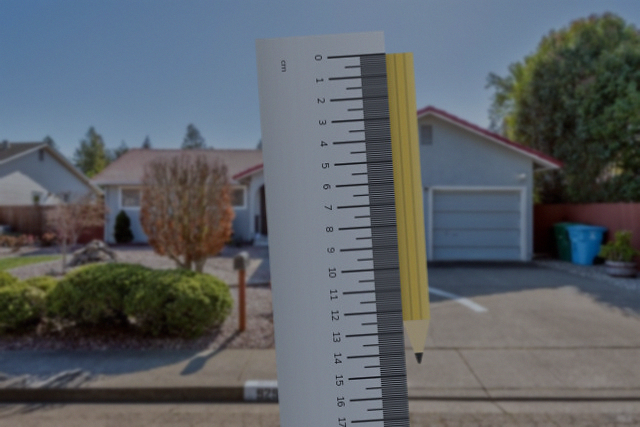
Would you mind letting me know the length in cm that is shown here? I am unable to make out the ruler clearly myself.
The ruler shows 14.5 cm
